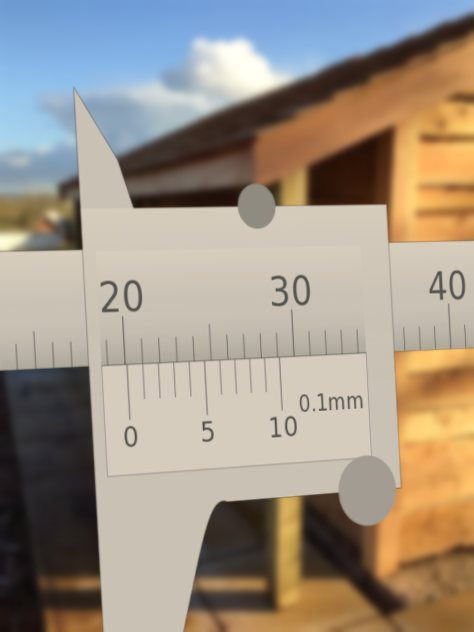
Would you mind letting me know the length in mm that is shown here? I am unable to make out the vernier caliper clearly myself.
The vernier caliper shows 20.1 mm
